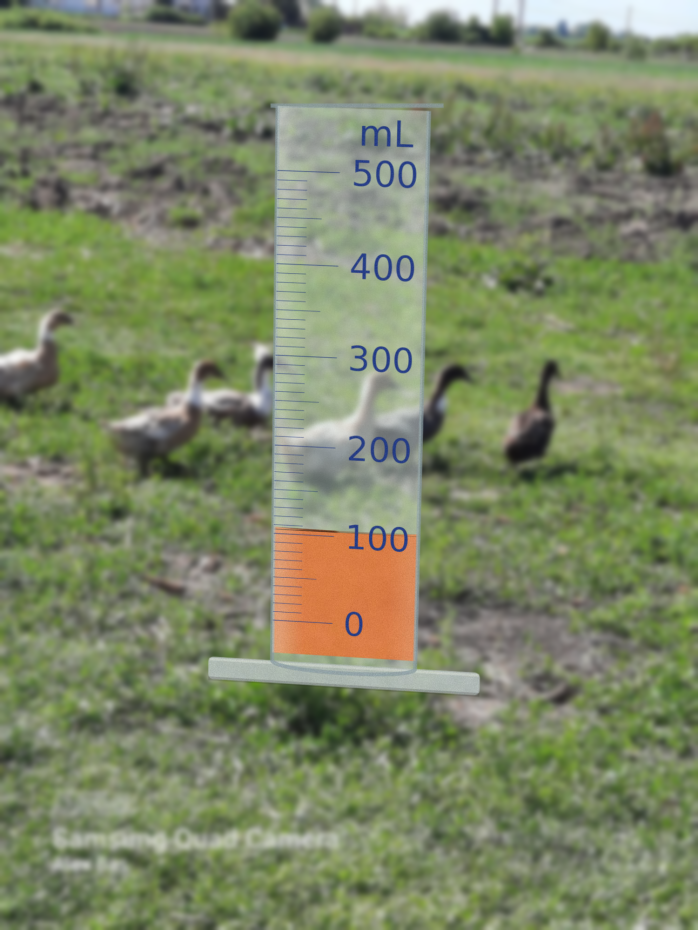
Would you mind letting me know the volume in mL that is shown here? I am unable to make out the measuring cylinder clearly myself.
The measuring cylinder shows 105 mL
